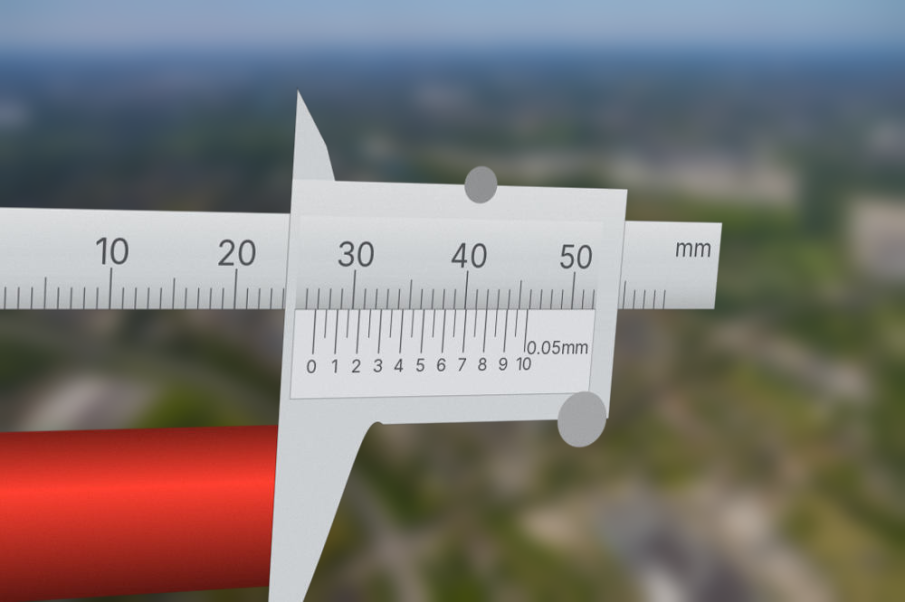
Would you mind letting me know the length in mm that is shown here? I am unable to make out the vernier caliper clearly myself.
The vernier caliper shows 26.8 mm
